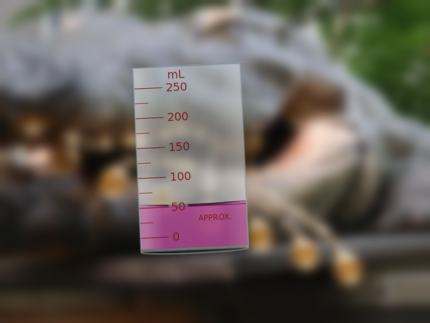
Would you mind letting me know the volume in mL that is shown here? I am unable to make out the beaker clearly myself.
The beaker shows 50 mL
